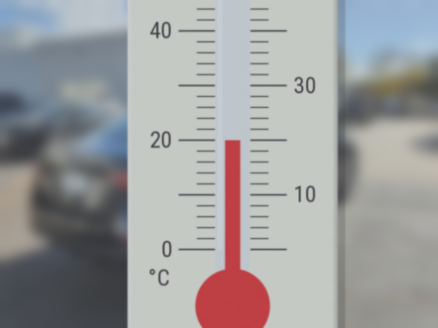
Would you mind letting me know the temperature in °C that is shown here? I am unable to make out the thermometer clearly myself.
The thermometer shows 20 °C
